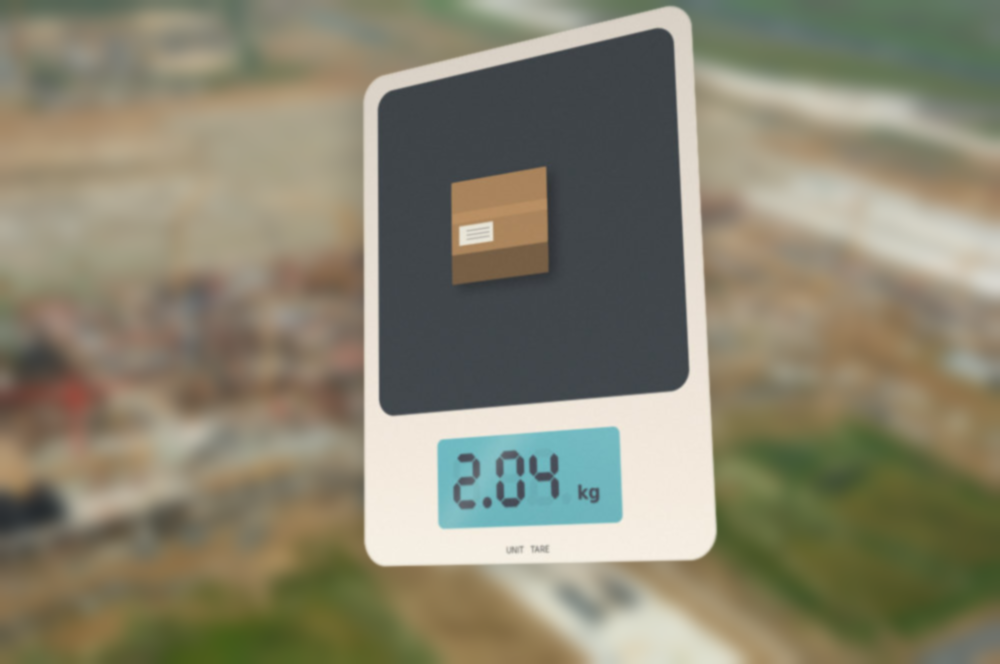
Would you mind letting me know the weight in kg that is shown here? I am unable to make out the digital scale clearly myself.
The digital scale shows 2.04 kg
